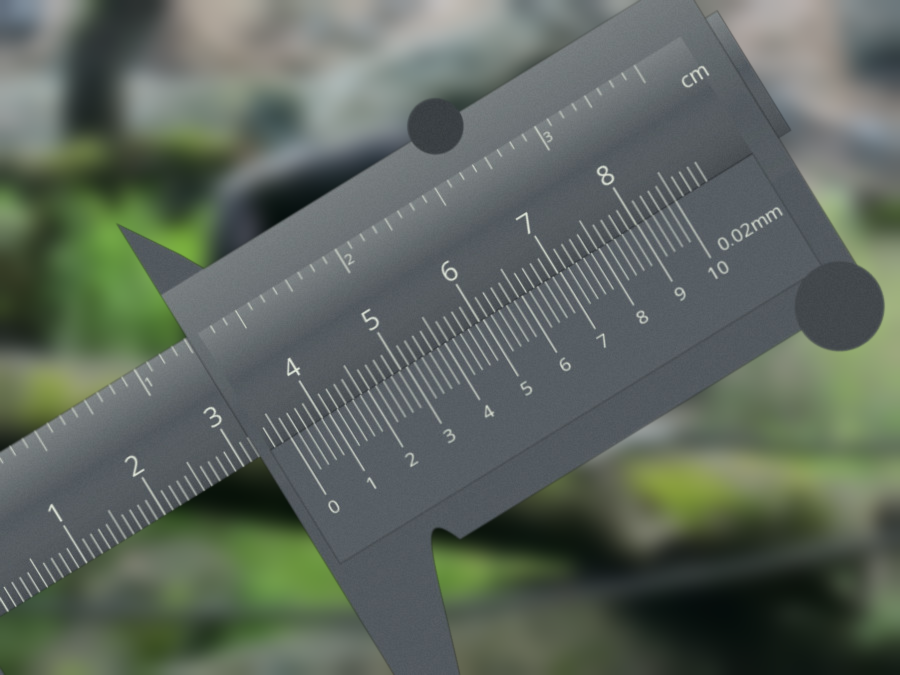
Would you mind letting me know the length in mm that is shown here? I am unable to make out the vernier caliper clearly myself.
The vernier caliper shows 36.0 mm
